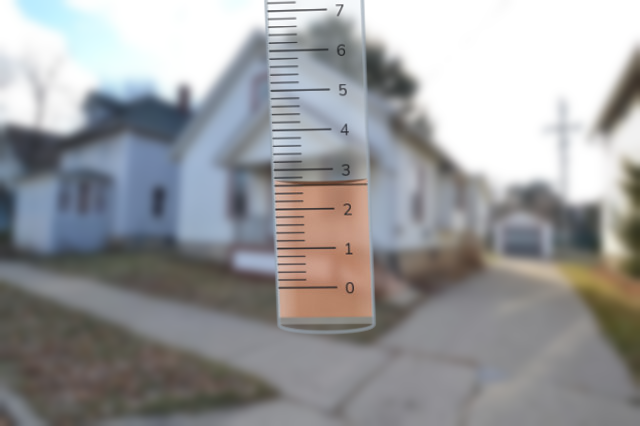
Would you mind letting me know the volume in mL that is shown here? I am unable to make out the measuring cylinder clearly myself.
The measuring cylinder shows 2.6 mL
